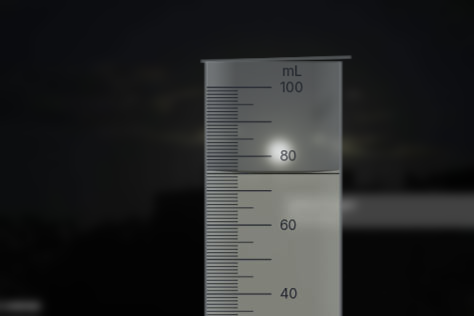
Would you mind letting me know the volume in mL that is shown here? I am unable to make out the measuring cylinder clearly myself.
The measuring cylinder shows 75 mL
